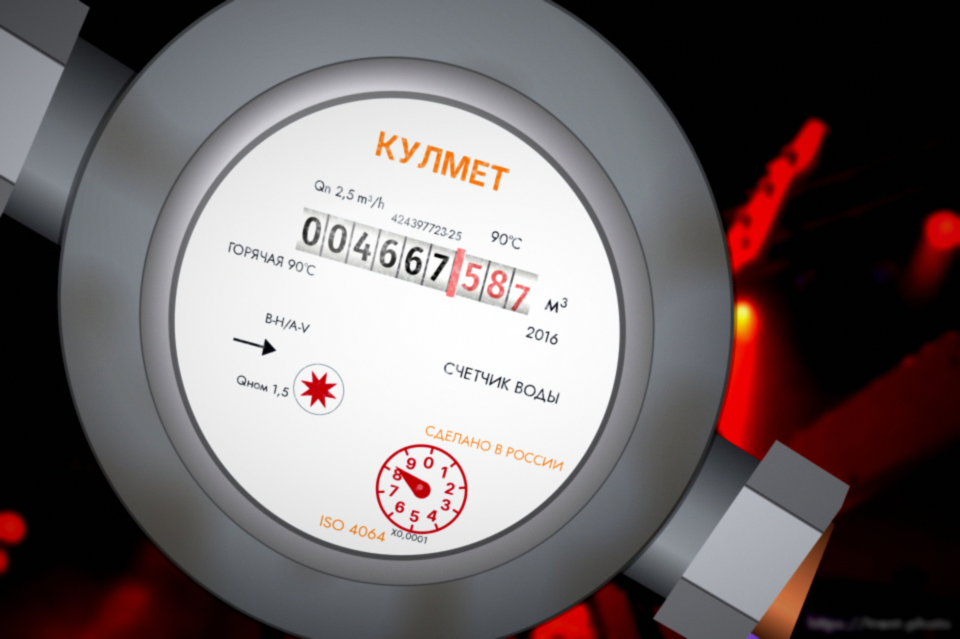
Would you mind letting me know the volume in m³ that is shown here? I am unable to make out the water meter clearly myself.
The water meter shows 4667.5868 m³
